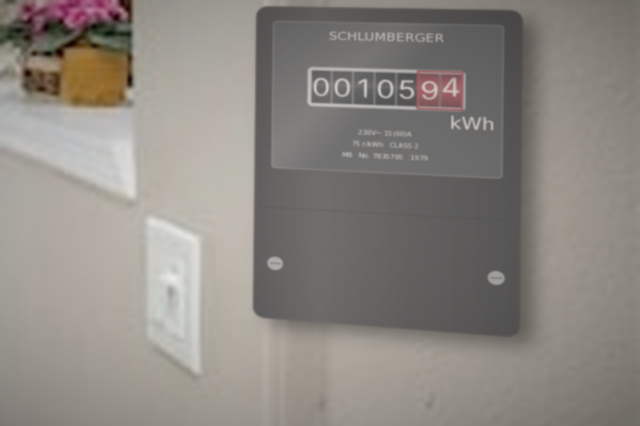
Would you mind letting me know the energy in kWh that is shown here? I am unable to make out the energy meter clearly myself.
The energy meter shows 105.94 kWh
